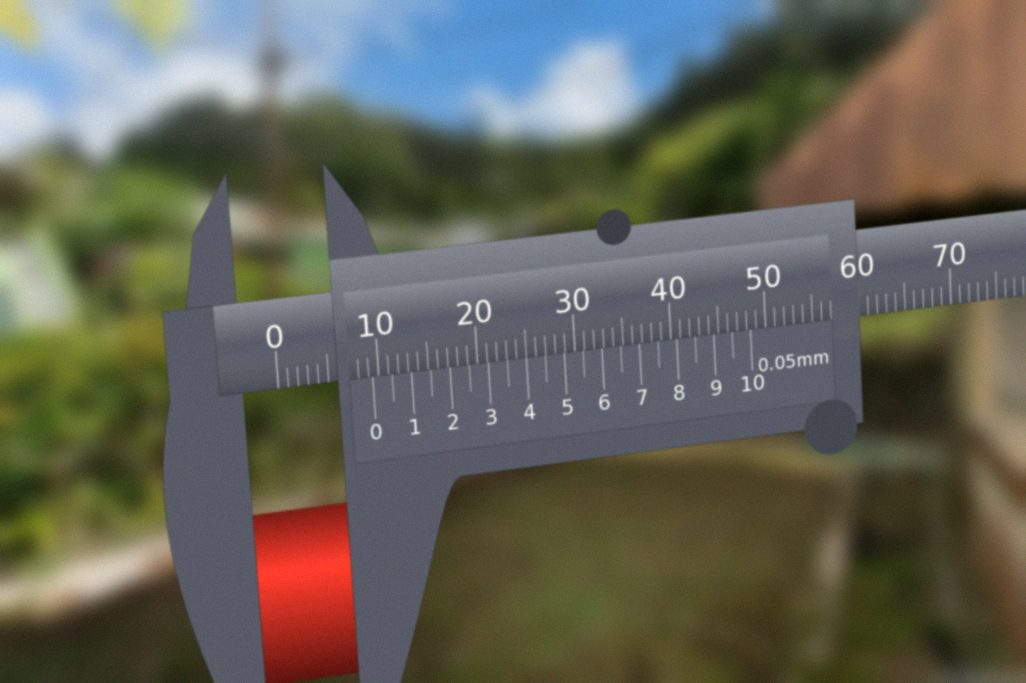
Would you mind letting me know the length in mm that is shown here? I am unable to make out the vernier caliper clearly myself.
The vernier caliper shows 9.4 mm
